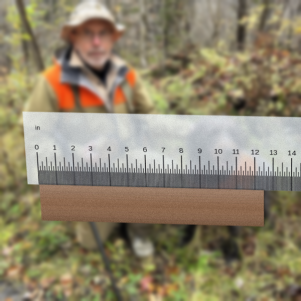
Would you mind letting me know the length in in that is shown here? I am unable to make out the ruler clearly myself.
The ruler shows 12.5 in
